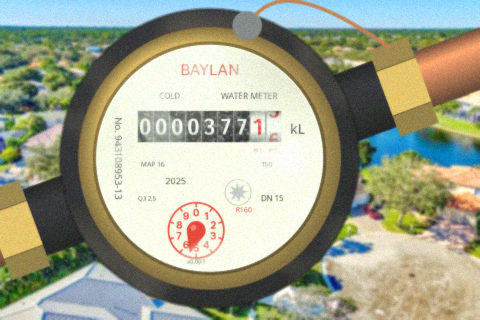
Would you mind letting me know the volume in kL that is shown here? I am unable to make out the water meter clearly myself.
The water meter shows 377.155 kL
